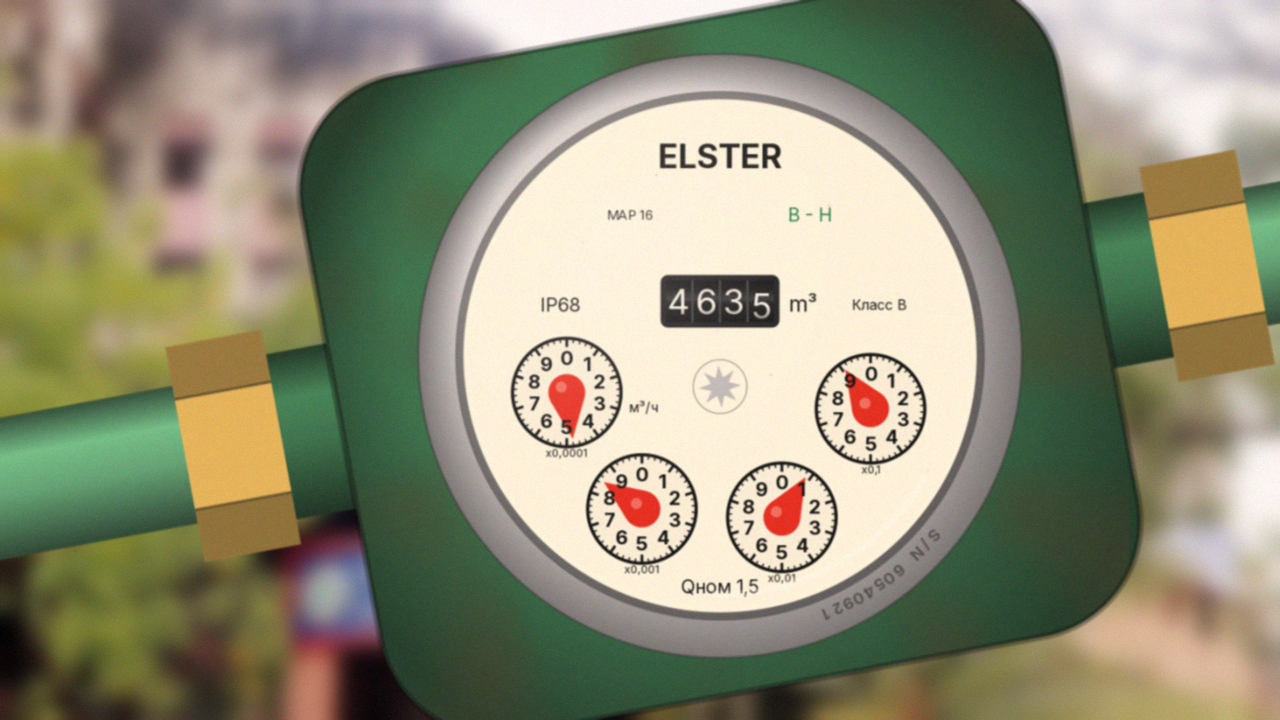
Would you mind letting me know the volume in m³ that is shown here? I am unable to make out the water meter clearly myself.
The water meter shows 4634.9084 m³
